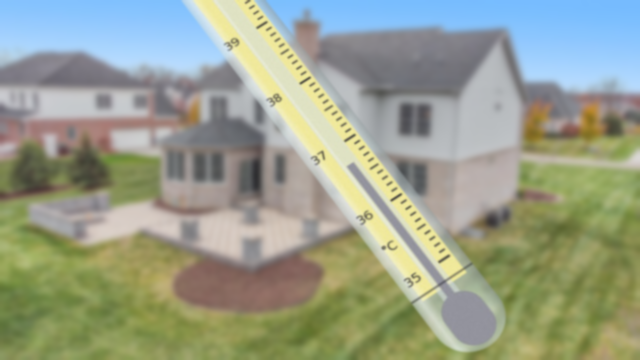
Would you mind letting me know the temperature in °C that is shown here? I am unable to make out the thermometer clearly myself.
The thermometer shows 36.7 °C
